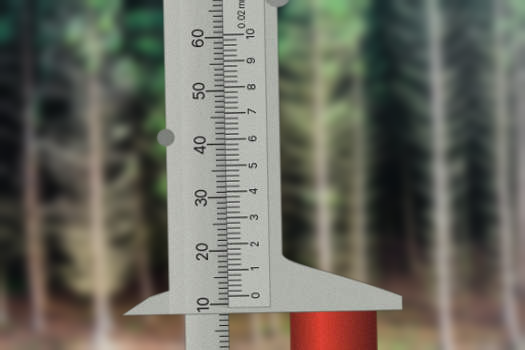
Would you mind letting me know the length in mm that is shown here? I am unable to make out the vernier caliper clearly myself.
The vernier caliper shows 11.5 mm
